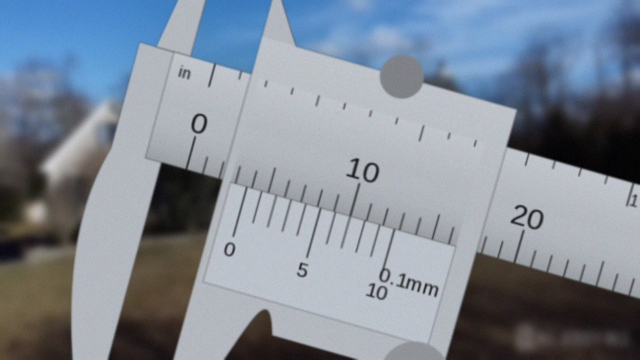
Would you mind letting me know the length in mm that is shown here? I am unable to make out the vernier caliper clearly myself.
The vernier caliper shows 3.7 mm
